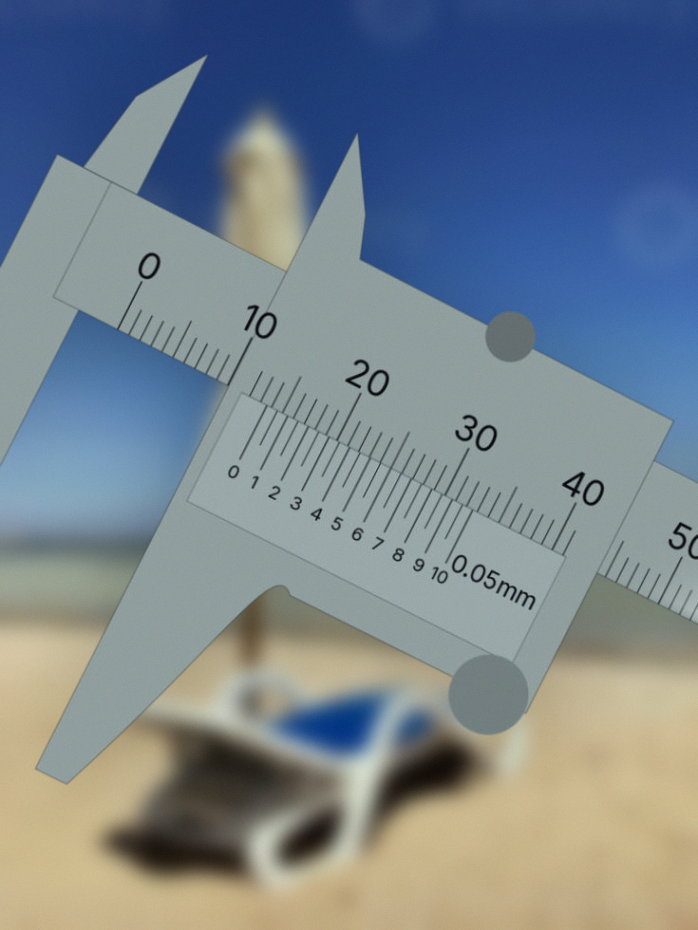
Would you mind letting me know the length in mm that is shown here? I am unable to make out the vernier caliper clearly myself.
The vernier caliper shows 13.6 mm
